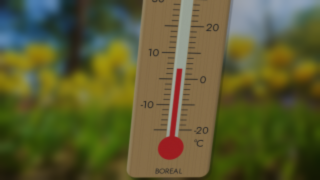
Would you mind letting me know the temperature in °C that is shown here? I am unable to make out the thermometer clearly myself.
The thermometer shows 4 °C
